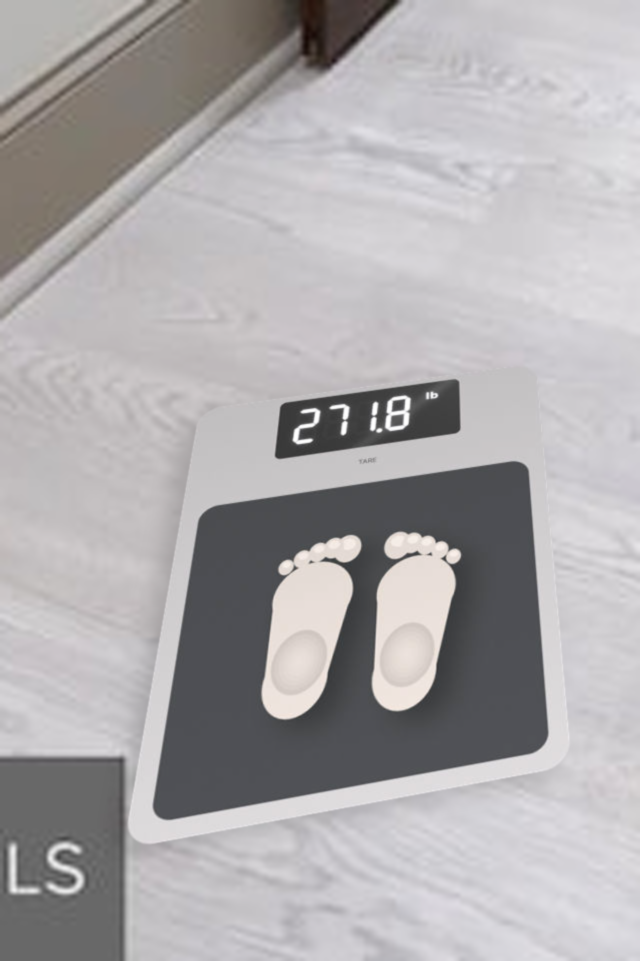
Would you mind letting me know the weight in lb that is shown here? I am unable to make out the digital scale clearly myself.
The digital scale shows 271.8 lb
